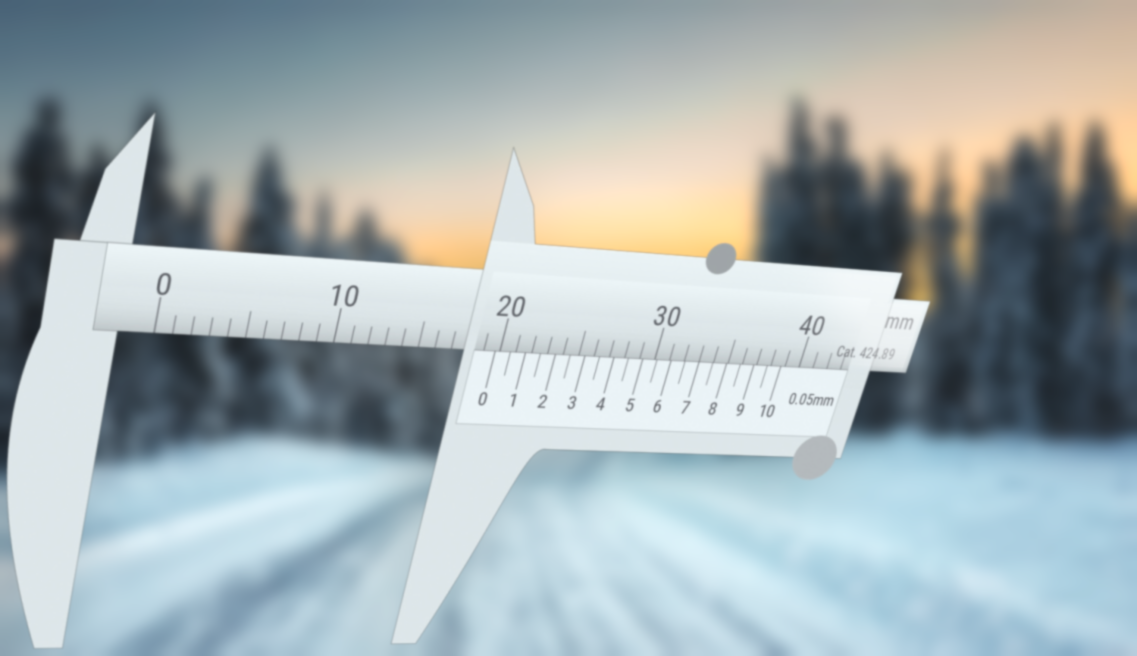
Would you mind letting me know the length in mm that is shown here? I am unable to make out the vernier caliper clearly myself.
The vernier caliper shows 19.7 mm
